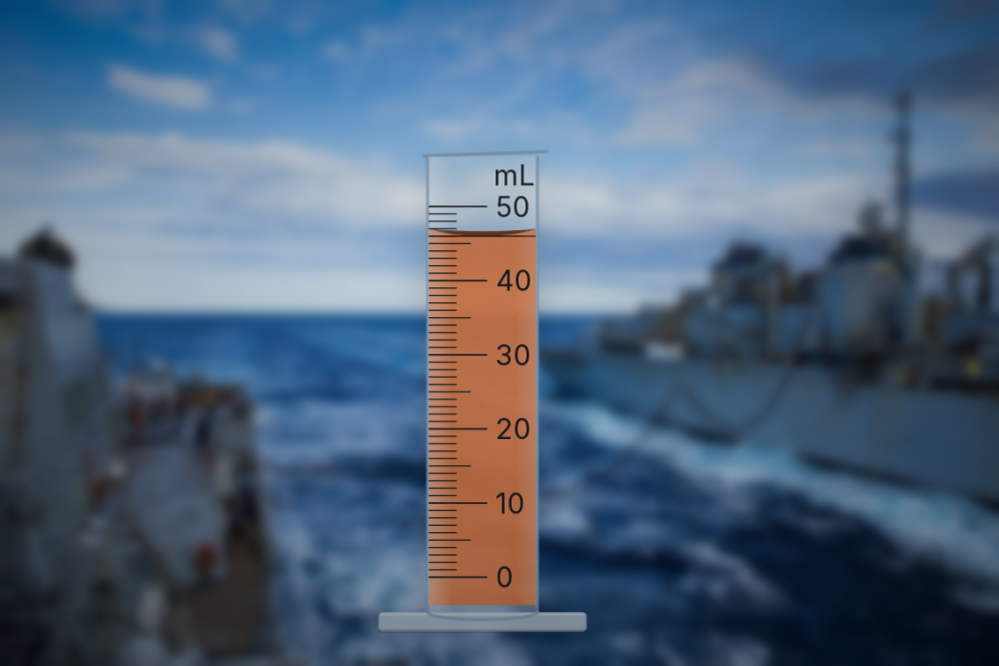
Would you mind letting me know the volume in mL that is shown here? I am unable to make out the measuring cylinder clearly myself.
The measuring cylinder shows 46 mL
